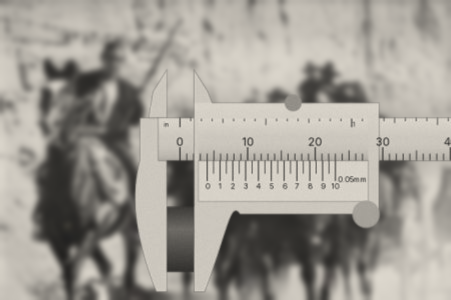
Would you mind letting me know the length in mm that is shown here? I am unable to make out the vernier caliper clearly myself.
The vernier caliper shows 4.0 mm
